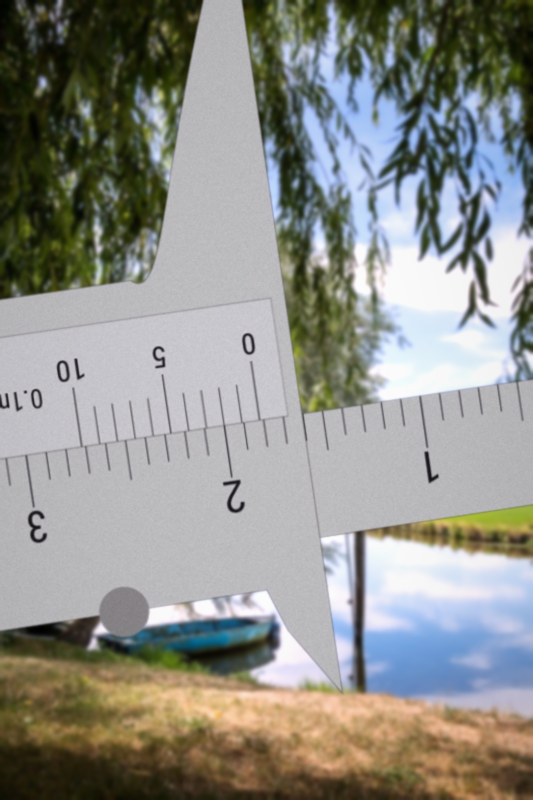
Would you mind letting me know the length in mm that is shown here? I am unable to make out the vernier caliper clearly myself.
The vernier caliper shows 18.2 mm
